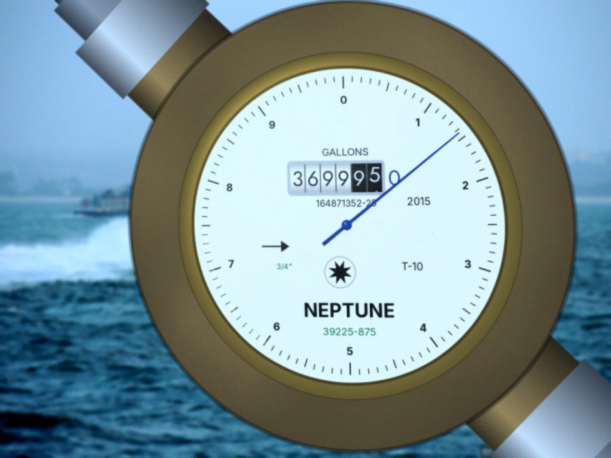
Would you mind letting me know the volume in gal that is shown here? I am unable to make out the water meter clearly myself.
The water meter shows 3699951.4 gal
